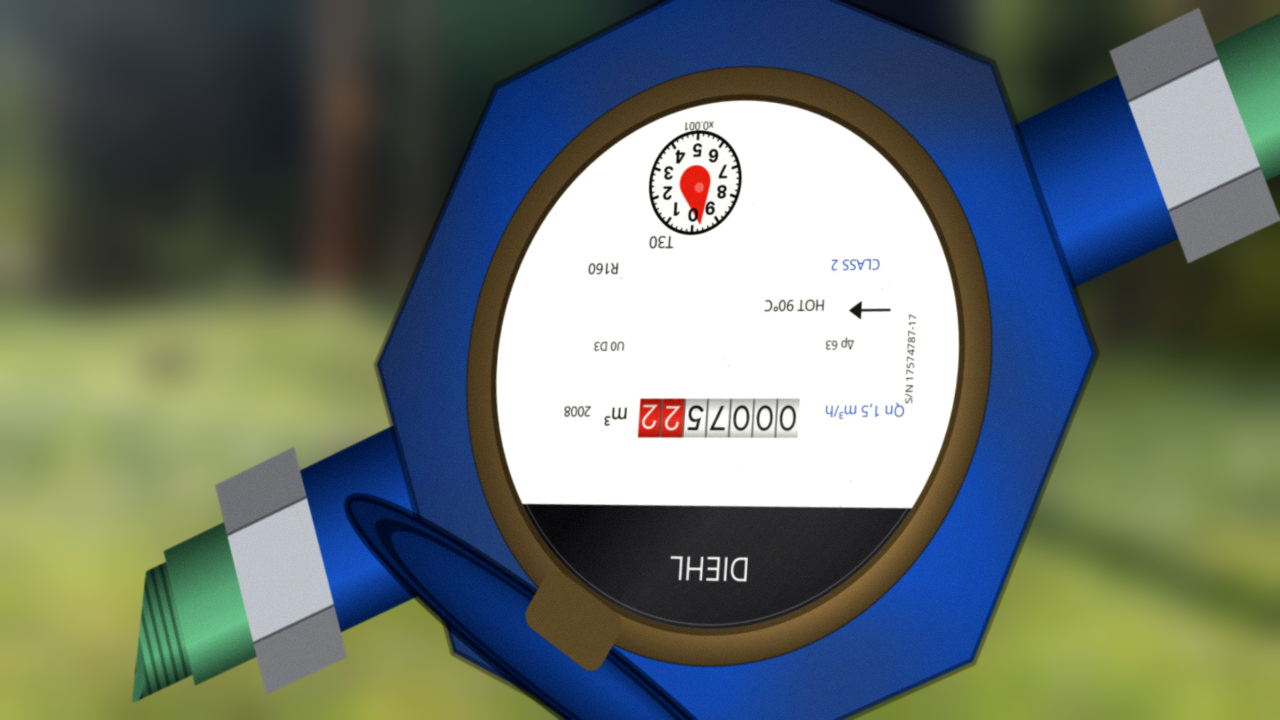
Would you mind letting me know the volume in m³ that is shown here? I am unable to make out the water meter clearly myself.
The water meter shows 75.219 m³
